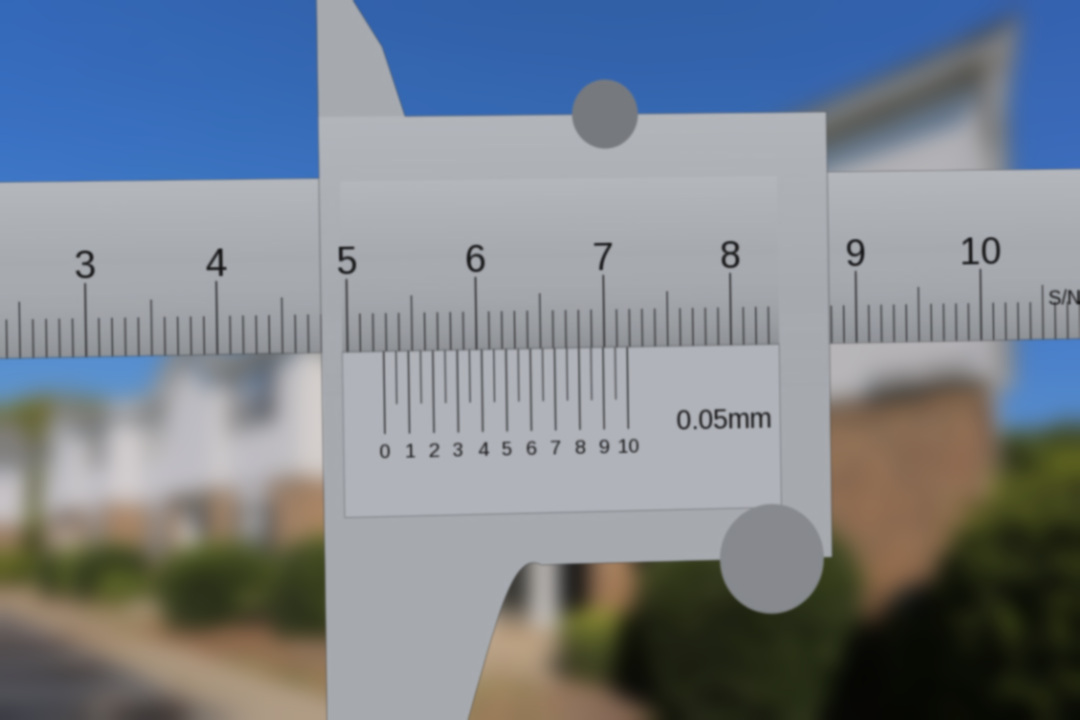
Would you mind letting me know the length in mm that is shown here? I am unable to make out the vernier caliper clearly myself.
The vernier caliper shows 52.8 mm
